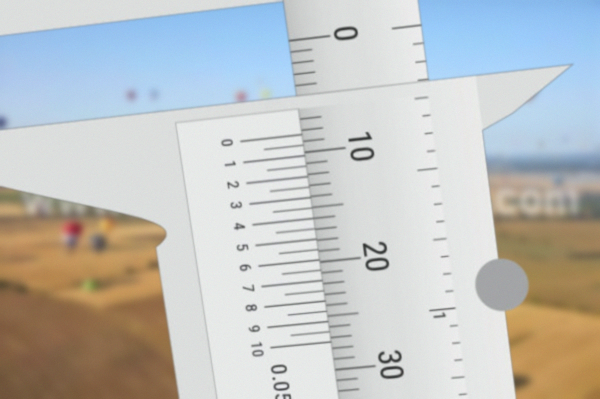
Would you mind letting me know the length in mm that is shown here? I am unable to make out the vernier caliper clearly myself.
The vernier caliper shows 8.4 mm
